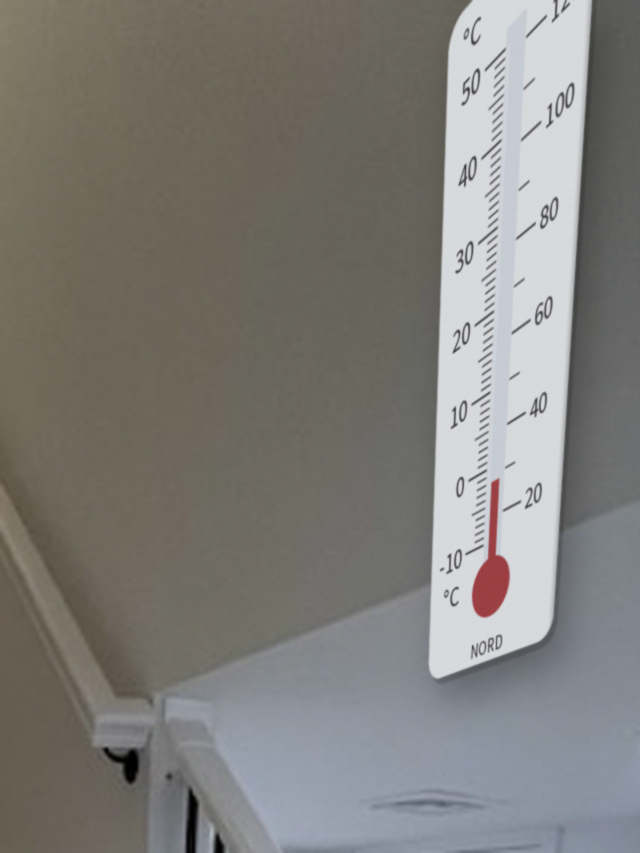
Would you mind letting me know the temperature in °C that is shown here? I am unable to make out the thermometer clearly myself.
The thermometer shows -2 °C
